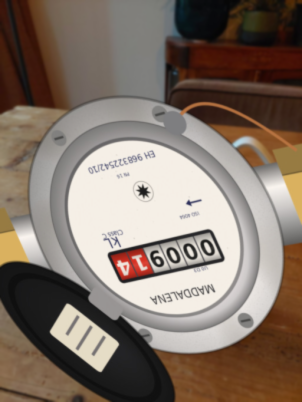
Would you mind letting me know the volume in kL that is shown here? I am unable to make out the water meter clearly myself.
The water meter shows 9.14 kL
